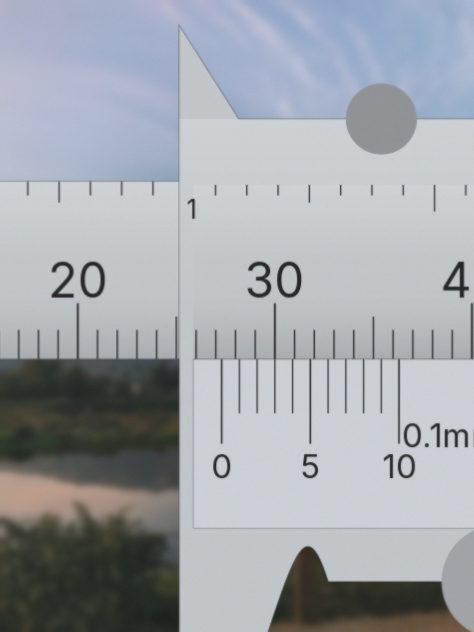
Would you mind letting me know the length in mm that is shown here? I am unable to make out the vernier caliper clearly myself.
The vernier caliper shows 27.3 mm
